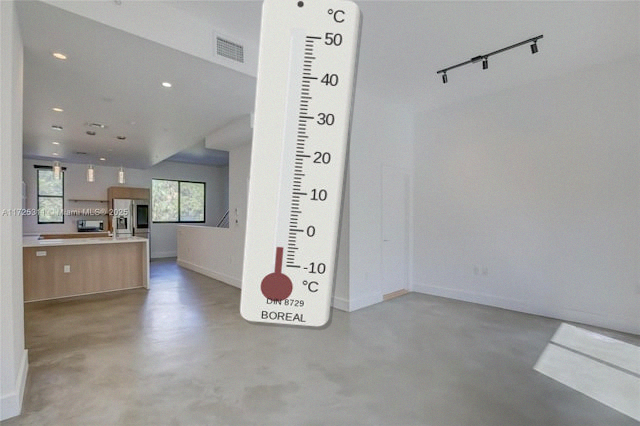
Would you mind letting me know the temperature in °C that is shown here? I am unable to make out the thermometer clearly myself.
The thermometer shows -5 °C
